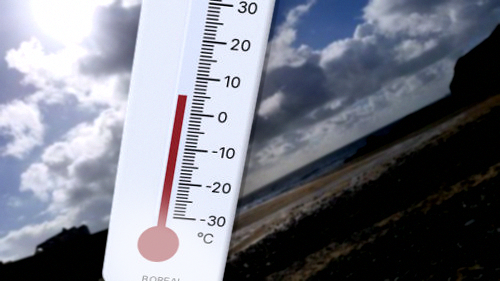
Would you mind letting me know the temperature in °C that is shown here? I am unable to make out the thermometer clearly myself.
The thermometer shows 5 °C
